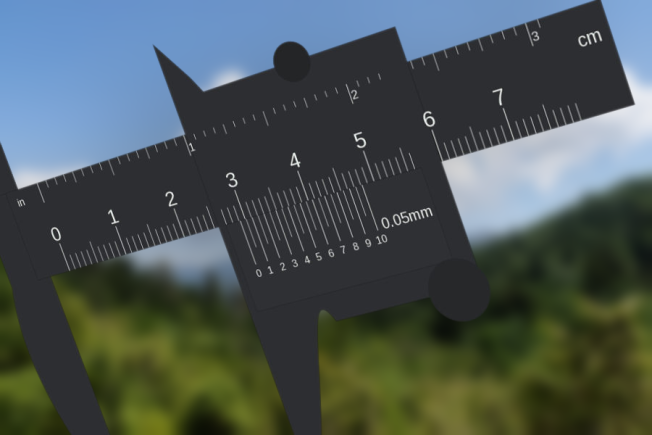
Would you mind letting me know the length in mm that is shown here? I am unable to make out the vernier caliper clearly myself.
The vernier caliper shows 29.2 mm
